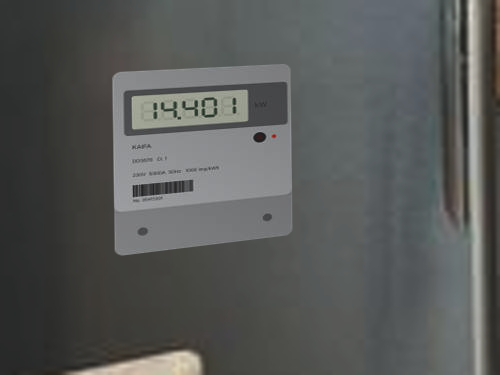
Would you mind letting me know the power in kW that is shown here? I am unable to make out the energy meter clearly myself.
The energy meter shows 14.401 kW
